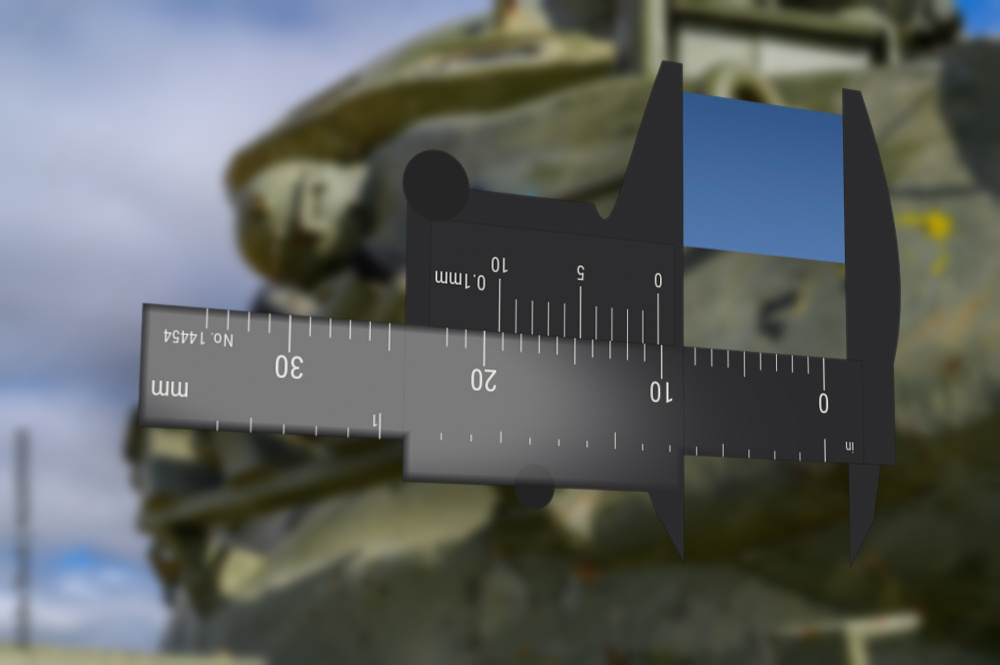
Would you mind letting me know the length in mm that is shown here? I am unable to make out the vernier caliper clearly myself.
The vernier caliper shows 10.2 mm
